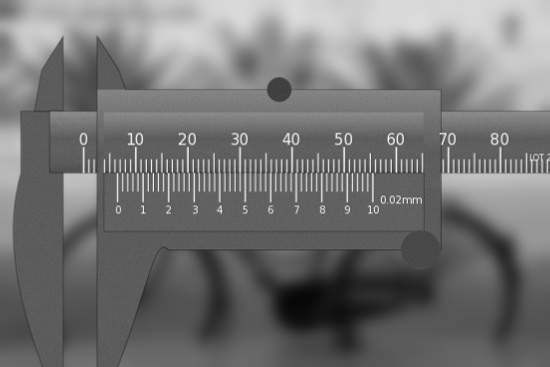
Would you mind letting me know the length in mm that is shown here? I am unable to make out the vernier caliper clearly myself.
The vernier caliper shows 6.5 mm
